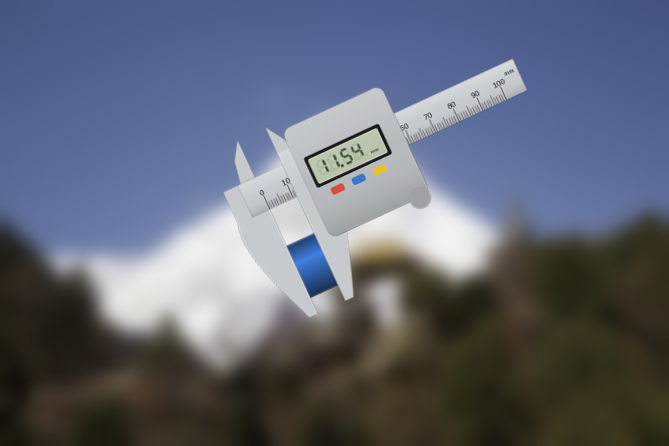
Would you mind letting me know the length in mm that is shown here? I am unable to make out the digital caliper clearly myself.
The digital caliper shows 11.54 mm
